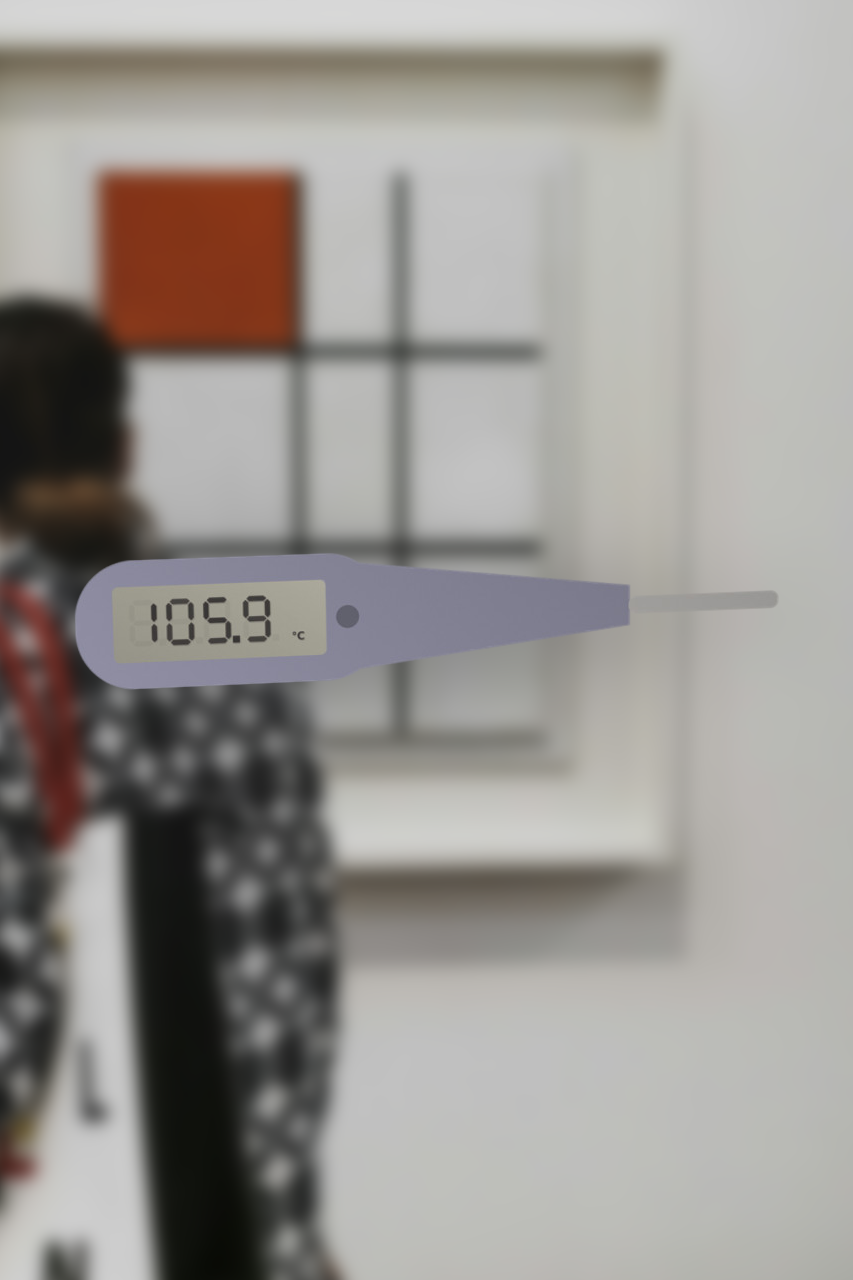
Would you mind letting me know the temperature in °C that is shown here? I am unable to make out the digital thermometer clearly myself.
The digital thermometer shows 105.9 °C
